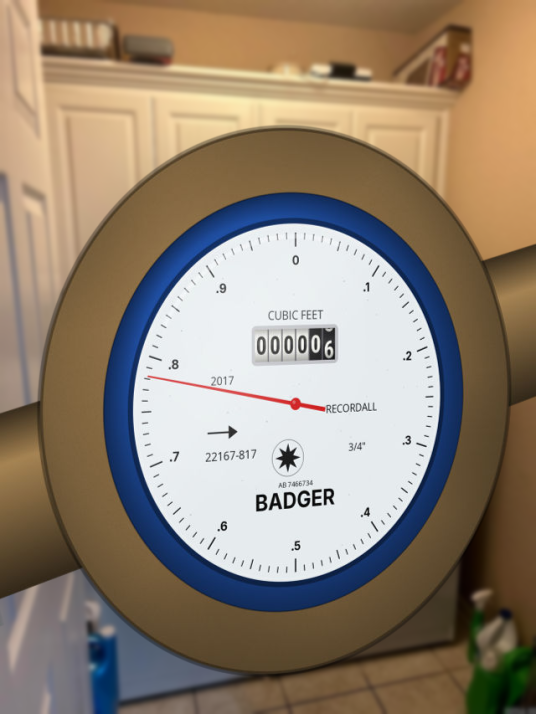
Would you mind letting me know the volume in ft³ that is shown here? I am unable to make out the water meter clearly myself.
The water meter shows 5.78 ft³
